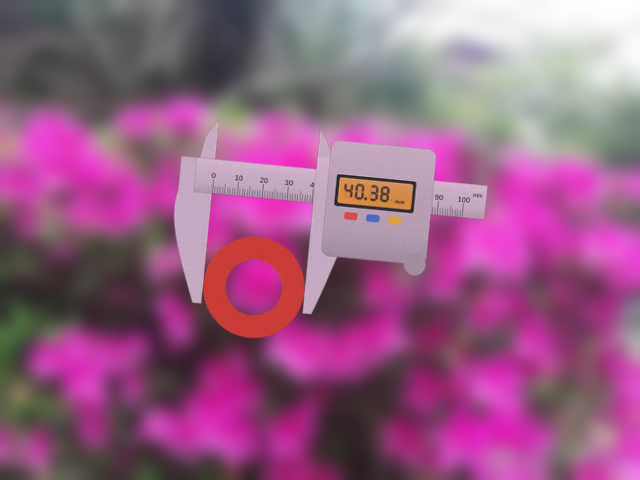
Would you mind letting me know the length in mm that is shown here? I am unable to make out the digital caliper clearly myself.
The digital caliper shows 40.38 mm
